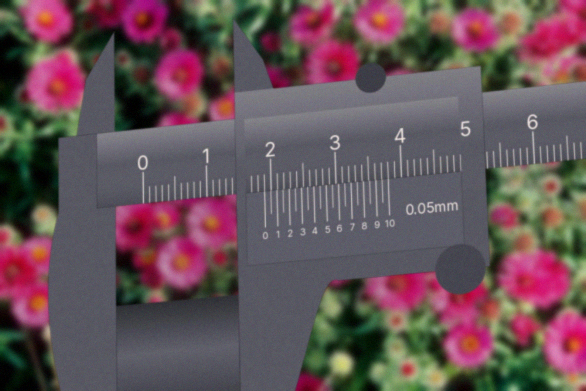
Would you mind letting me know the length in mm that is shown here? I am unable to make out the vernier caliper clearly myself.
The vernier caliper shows 19.0 mm
